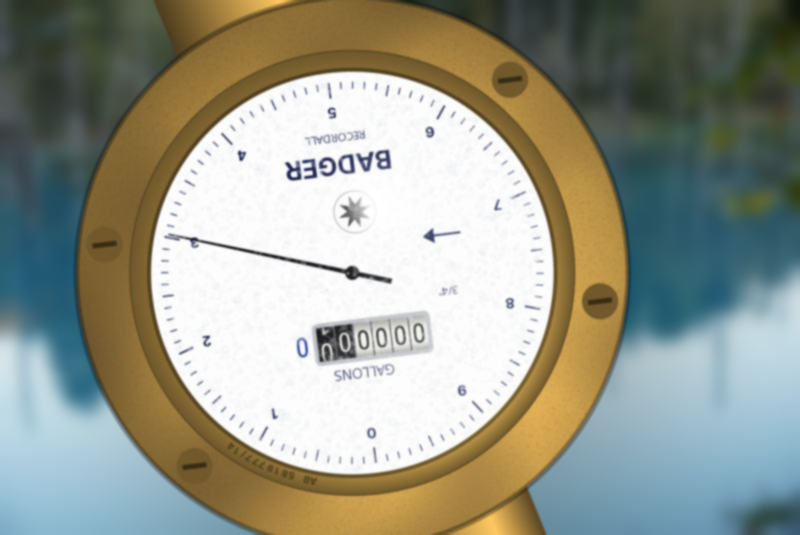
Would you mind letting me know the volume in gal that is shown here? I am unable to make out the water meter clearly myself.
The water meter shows 3.0 gal
